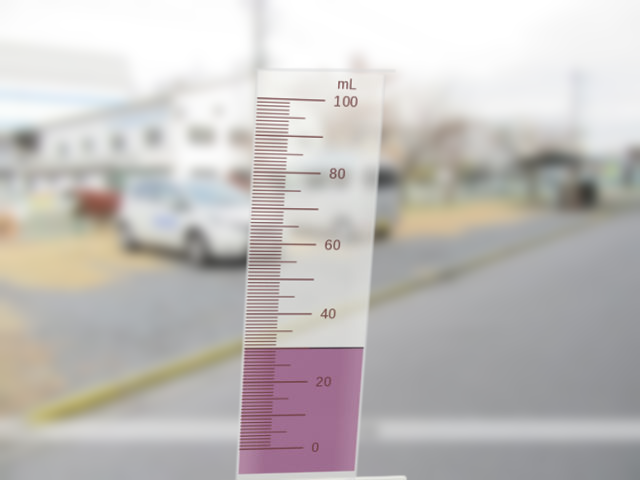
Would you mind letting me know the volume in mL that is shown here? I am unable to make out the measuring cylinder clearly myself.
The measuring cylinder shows 30 mL
